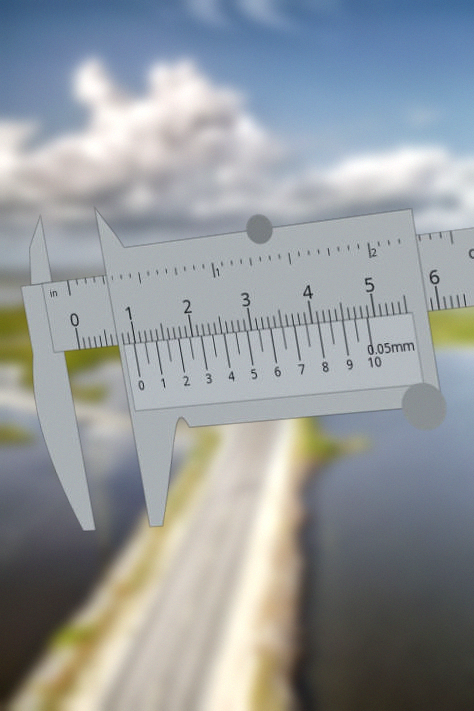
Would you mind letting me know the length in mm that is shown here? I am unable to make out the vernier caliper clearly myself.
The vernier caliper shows 9.8 mm
